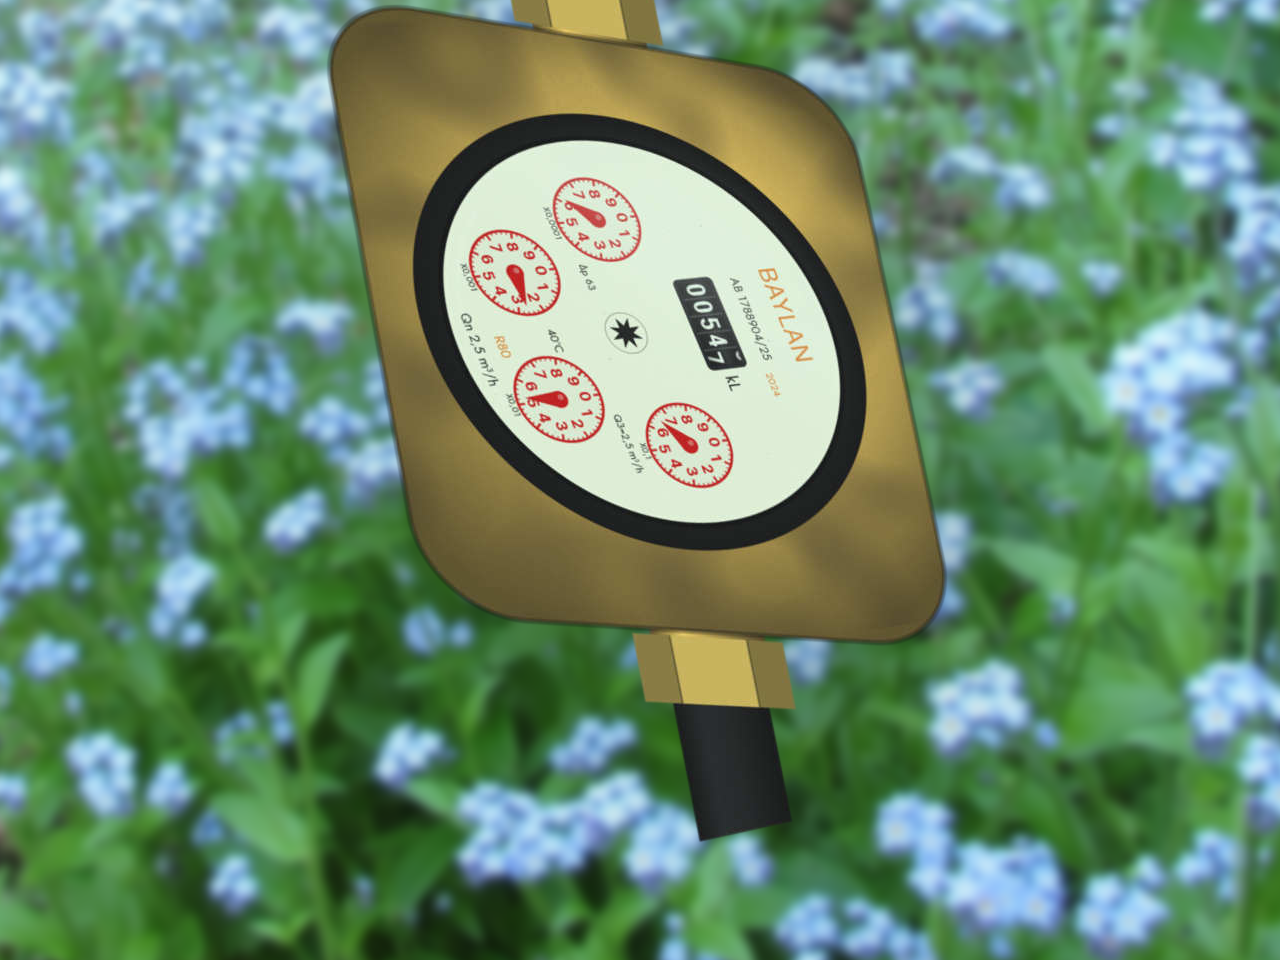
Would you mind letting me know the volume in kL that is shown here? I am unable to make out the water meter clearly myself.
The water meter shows 546.6526 kL
